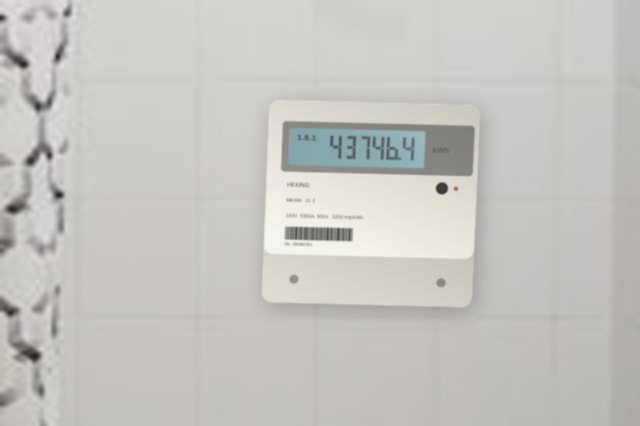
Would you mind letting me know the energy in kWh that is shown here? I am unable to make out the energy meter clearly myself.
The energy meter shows 43746.4 kWh
